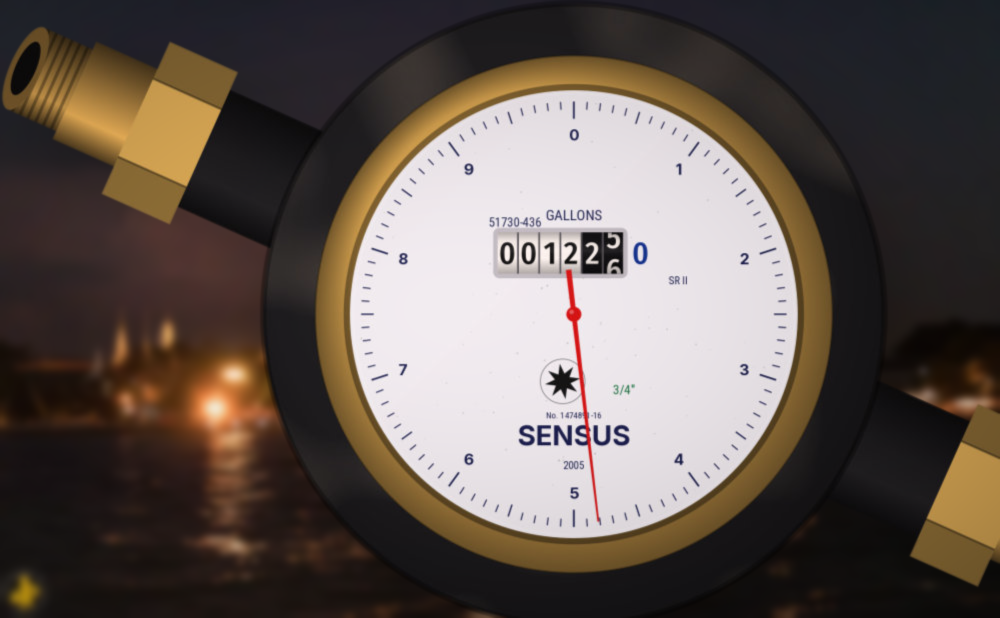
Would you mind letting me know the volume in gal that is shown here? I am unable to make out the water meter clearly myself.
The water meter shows 12254.8 gal
